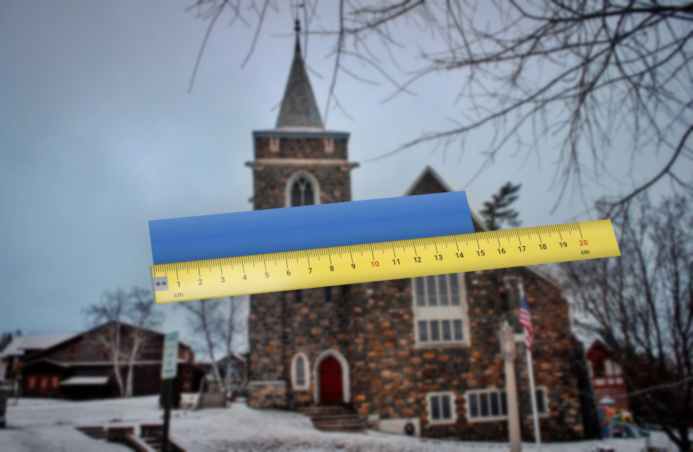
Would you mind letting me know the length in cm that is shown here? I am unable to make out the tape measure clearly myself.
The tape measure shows 15 cm
